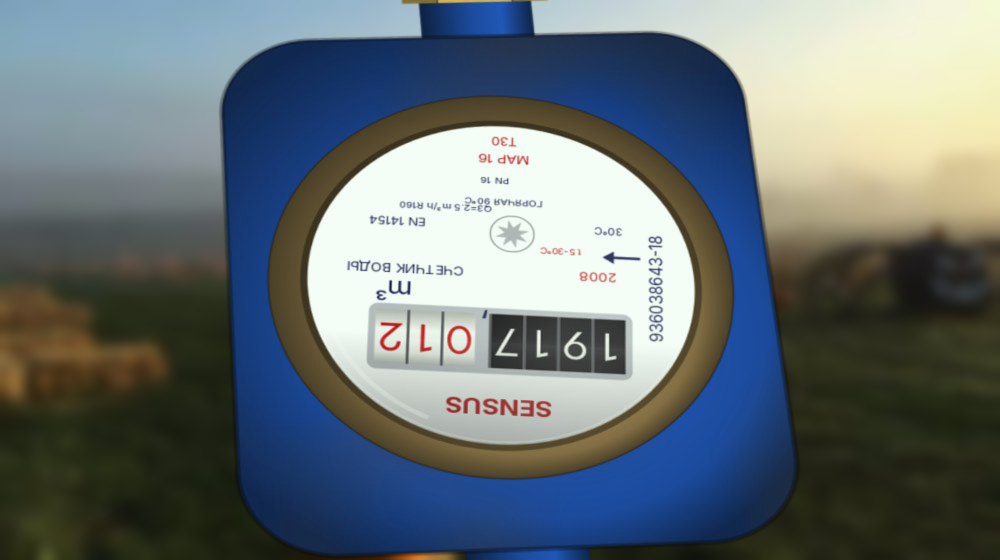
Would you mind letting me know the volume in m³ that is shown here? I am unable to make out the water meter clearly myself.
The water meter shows 1917.012 m³
